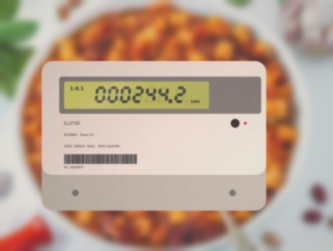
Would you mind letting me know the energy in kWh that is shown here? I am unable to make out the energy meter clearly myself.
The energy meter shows 244.2 kWh
